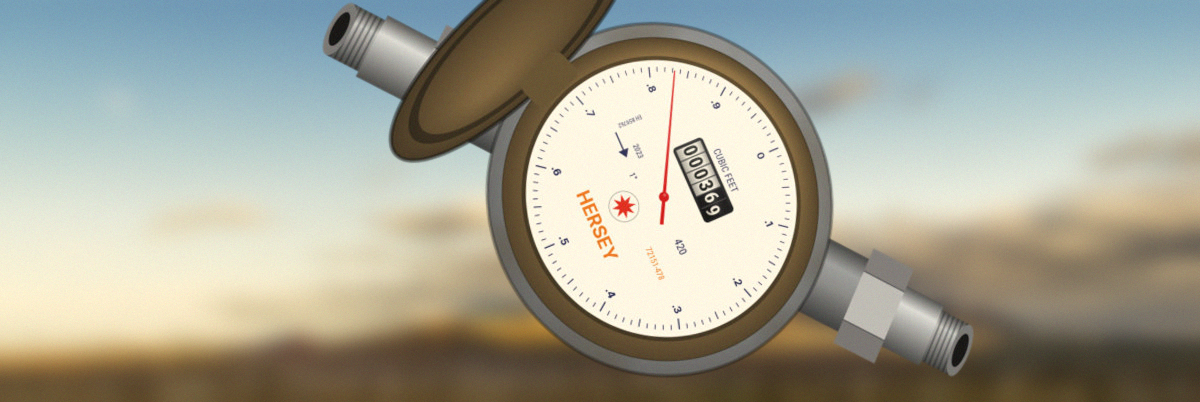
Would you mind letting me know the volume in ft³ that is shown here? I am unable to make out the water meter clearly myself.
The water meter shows 368.83 ft³
